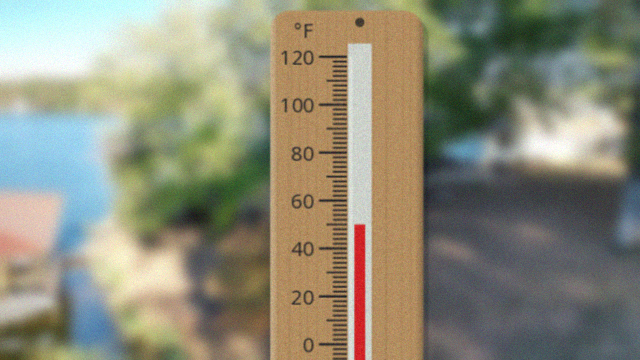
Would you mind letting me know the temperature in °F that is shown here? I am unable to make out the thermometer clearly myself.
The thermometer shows 50 °F
